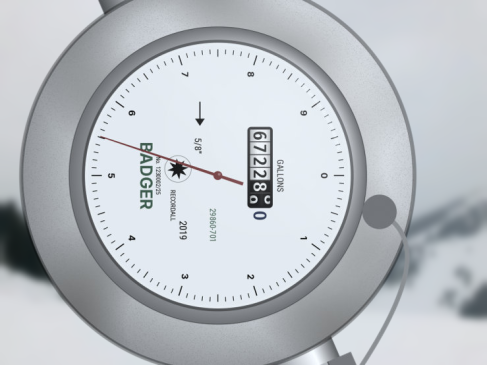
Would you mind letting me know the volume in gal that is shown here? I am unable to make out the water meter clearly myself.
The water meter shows 6722885.5 gal
